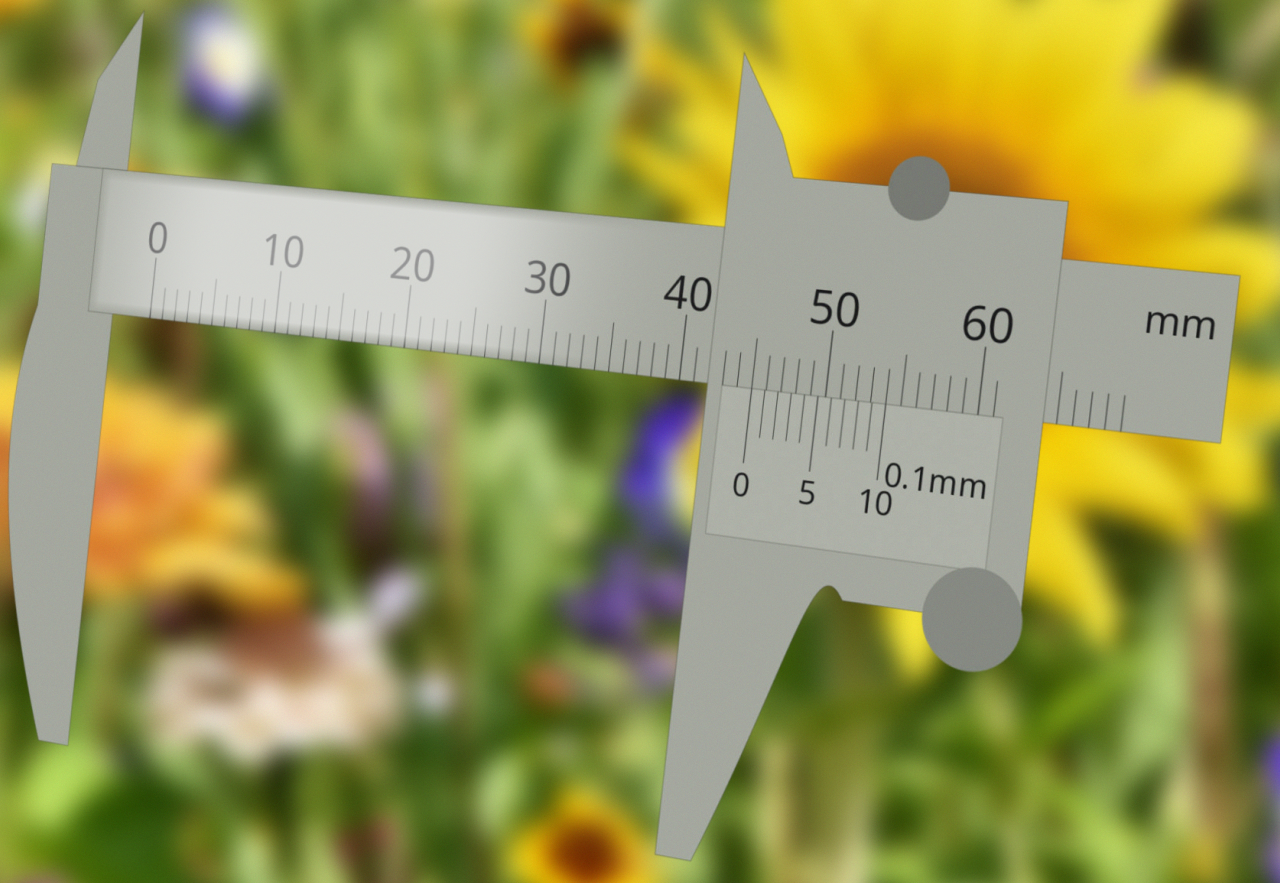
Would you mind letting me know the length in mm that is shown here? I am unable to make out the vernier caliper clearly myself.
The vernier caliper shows 45.0 mm
